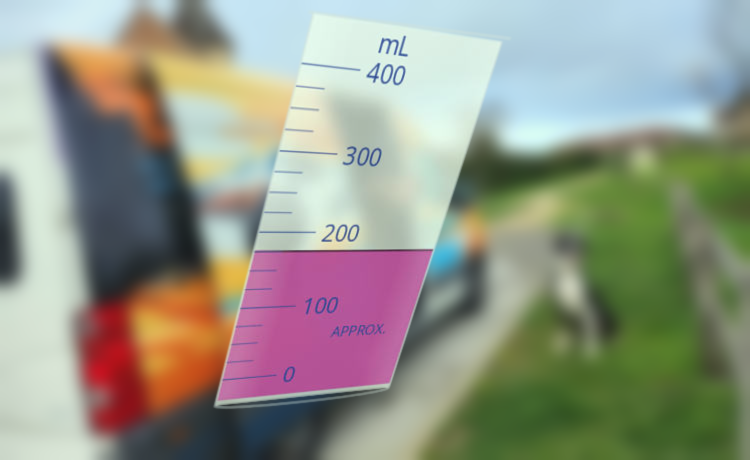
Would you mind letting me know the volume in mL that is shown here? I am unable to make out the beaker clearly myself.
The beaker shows 175 mL
